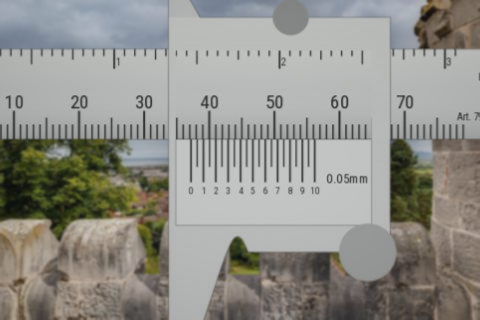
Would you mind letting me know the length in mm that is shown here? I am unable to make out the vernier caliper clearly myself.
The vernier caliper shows 37.2 mm
